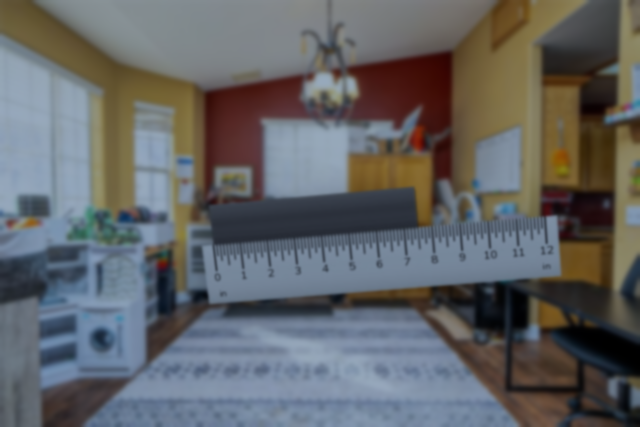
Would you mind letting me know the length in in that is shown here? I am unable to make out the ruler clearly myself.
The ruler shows 7.5 in
